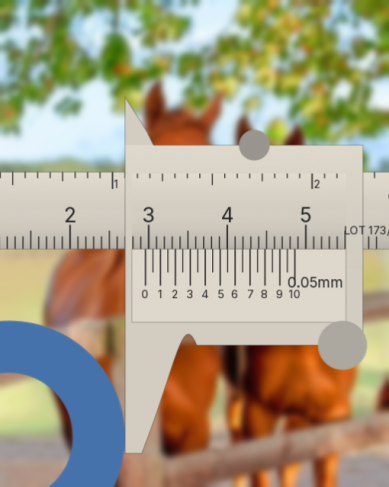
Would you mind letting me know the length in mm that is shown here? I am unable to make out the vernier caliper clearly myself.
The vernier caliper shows 29.6 mm
